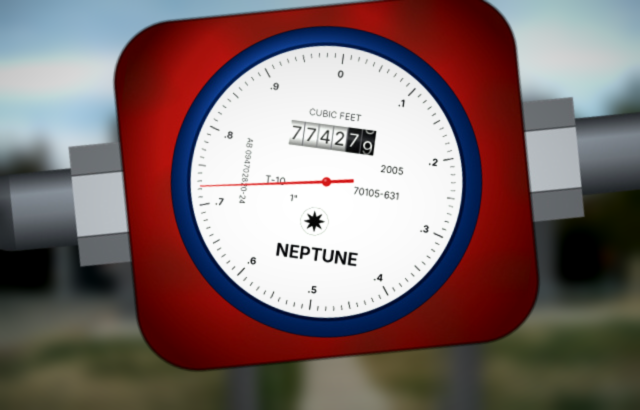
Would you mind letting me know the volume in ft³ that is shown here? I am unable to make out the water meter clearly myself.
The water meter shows 774278.72 ft³
